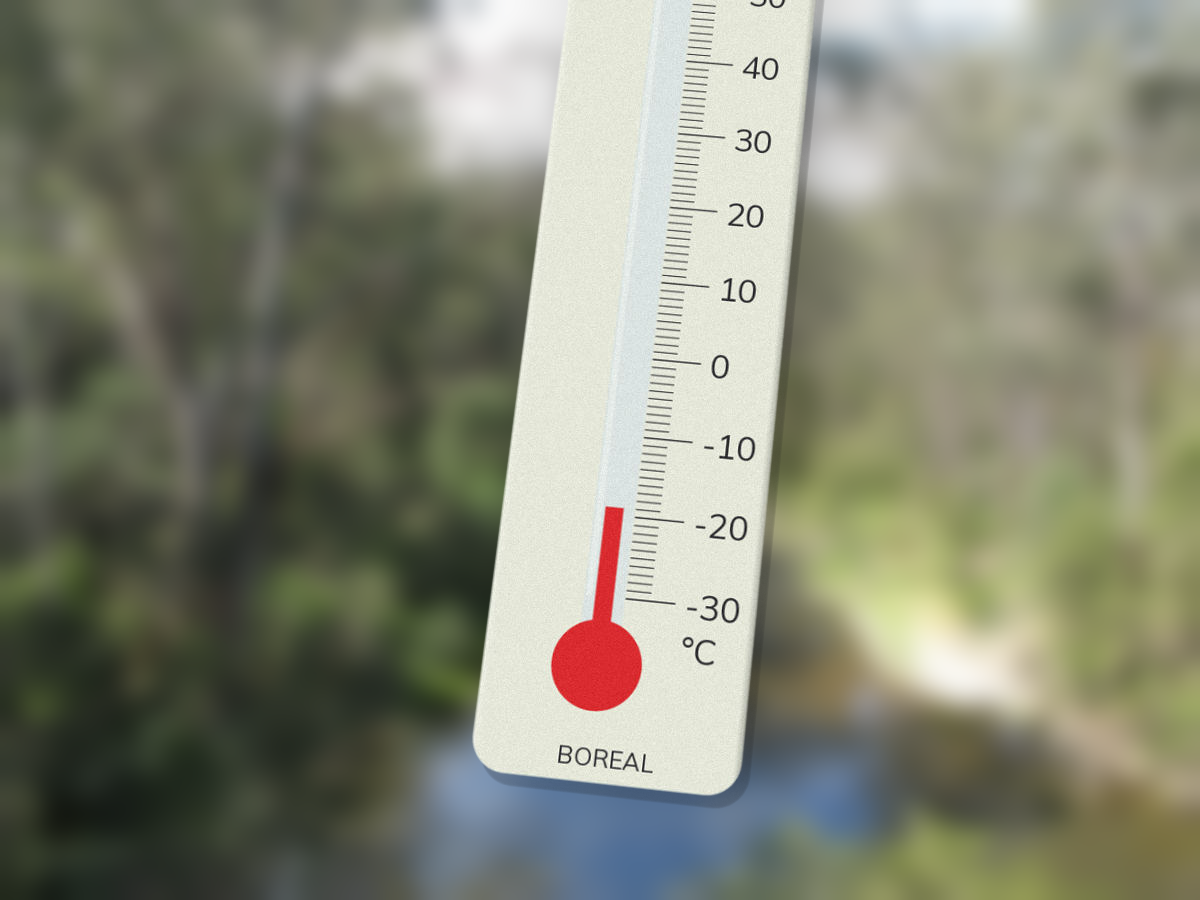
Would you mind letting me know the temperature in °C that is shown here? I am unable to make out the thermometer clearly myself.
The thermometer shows -19 °C
